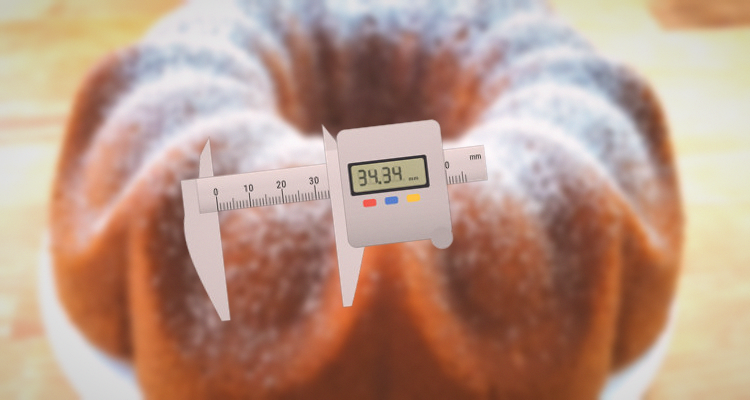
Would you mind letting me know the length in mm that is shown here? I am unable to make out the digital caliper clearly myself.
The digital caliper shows 34.34 mm
